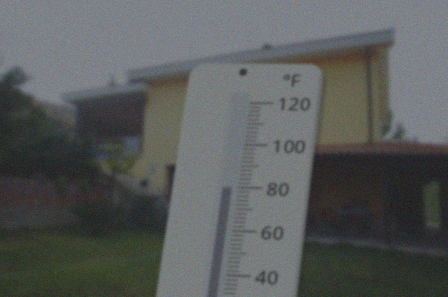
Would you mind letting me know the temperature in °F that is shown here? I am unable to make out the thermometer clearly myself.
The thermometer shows 80 °F
